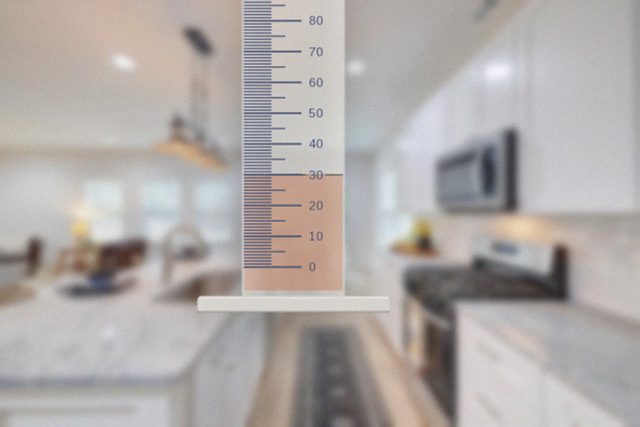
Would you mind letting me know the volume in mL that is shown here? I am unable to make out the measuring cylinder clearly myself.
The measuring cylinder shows 30 mL
